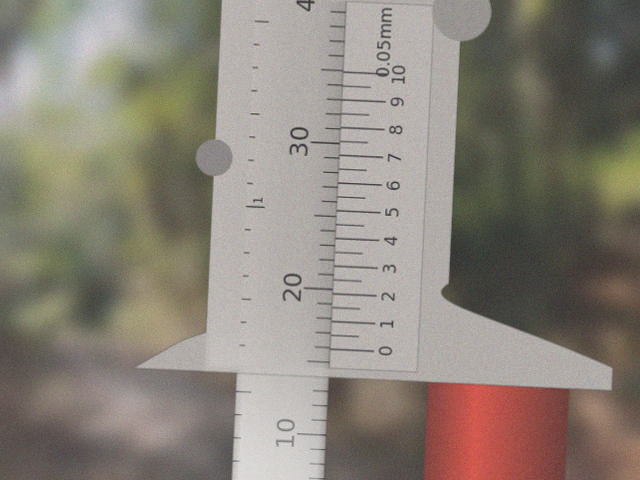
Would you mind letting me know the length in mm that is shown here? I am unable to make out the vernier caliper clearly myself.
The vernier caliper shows 15.9 mm
